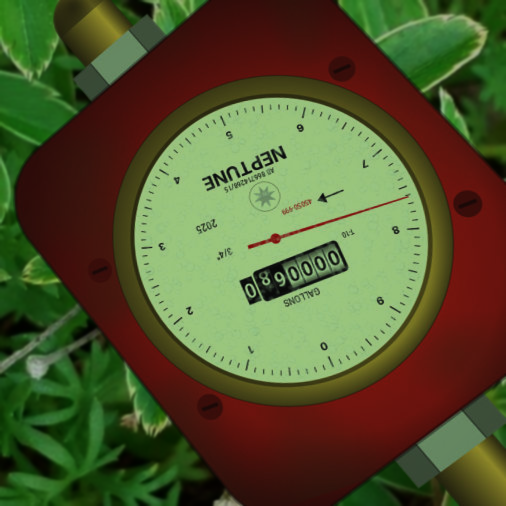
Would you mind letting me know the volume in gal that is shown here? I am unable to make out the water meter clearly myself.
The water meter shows 677.6 gal
